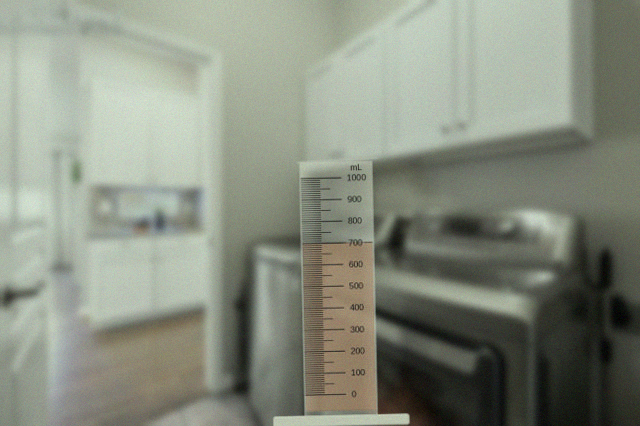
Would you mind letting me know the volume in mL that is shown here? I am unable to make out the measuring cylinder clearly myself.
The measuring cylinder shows 700 mL
